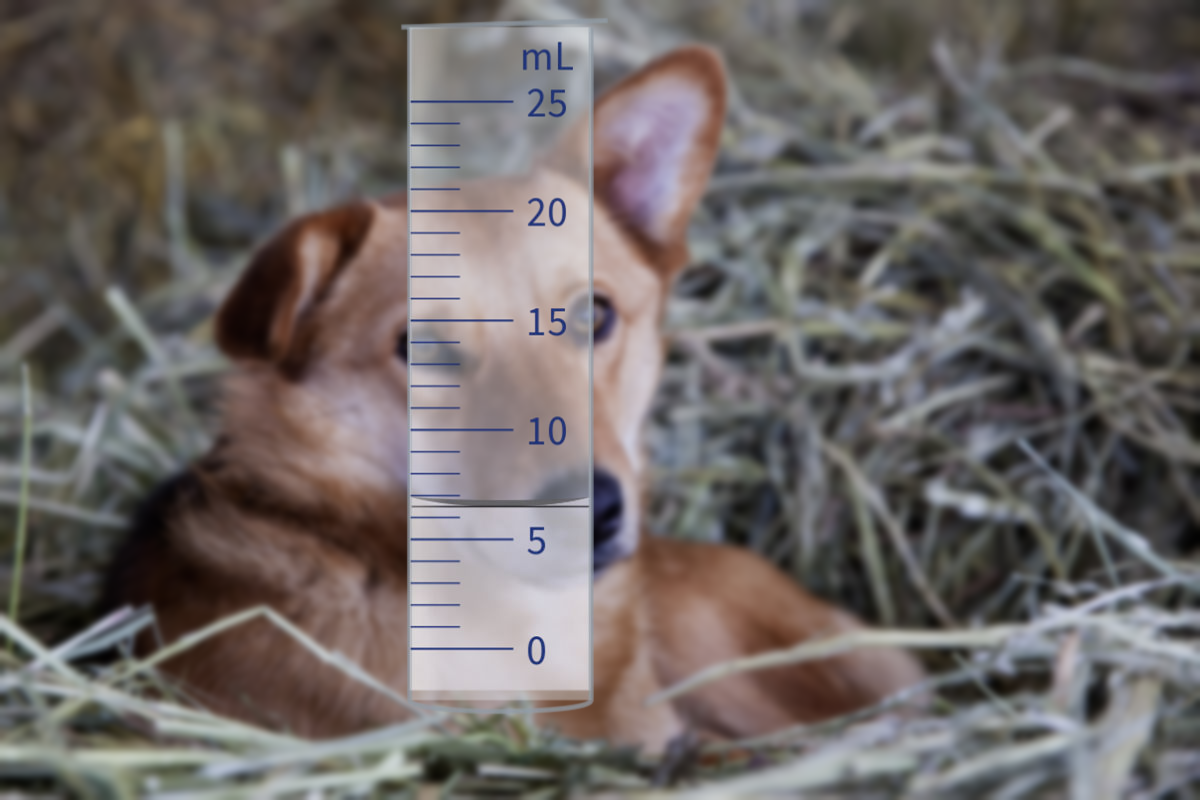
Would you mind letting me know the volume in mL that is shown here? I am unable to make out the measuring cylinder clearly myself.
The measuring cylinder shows 6.5 mL
